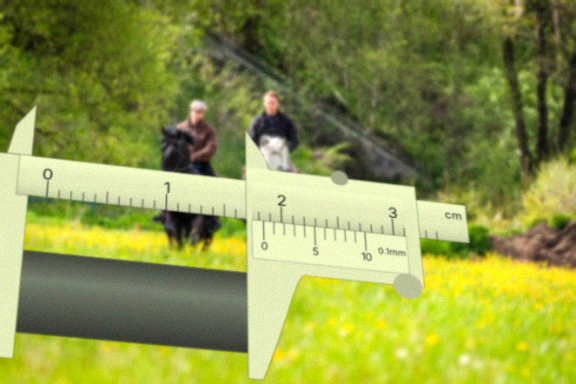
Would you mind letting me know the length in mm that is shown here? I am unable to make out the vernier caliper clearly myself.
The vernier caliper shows 18.4 mm
